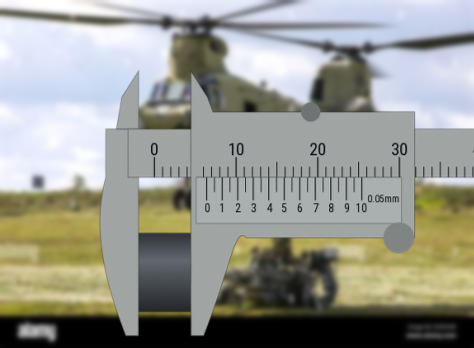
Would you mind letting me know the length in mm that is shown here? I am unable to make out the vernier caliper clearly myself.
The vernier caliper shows 6.4 mm
